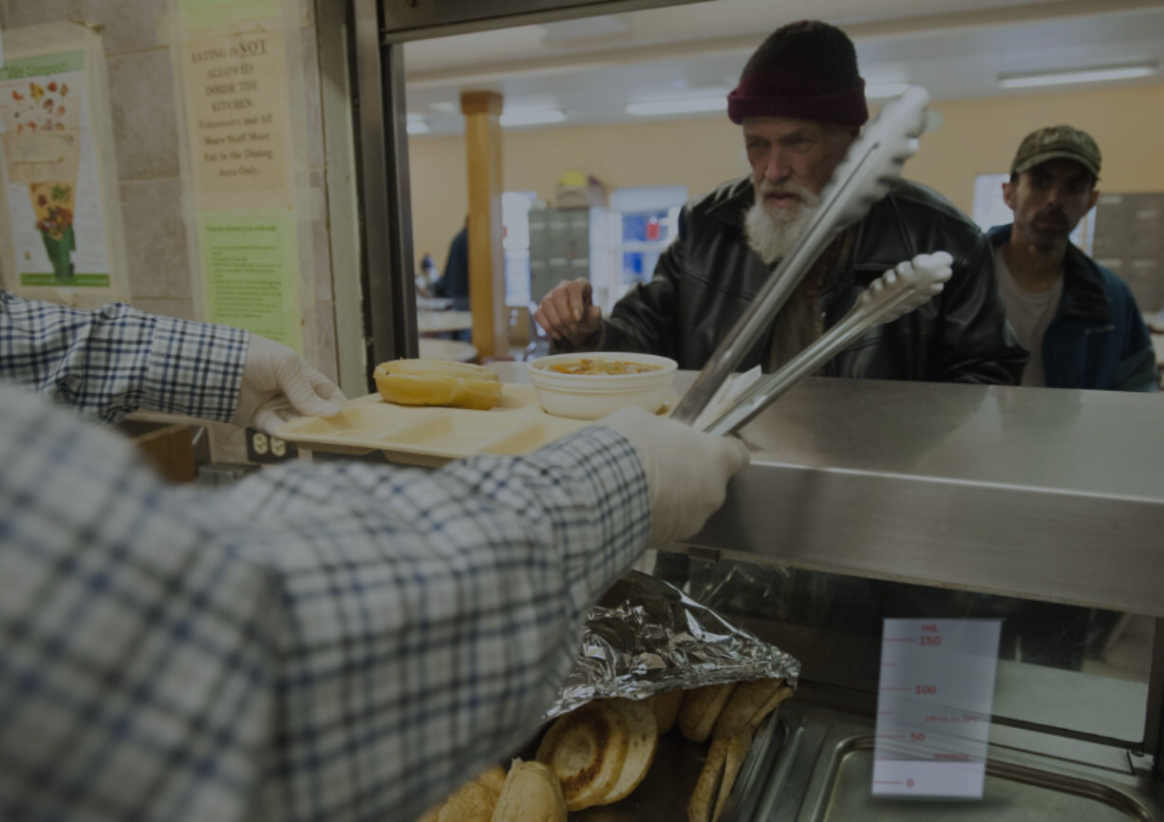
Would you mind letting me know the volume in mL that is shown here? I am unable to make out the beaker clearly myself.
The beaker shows 25 mL
